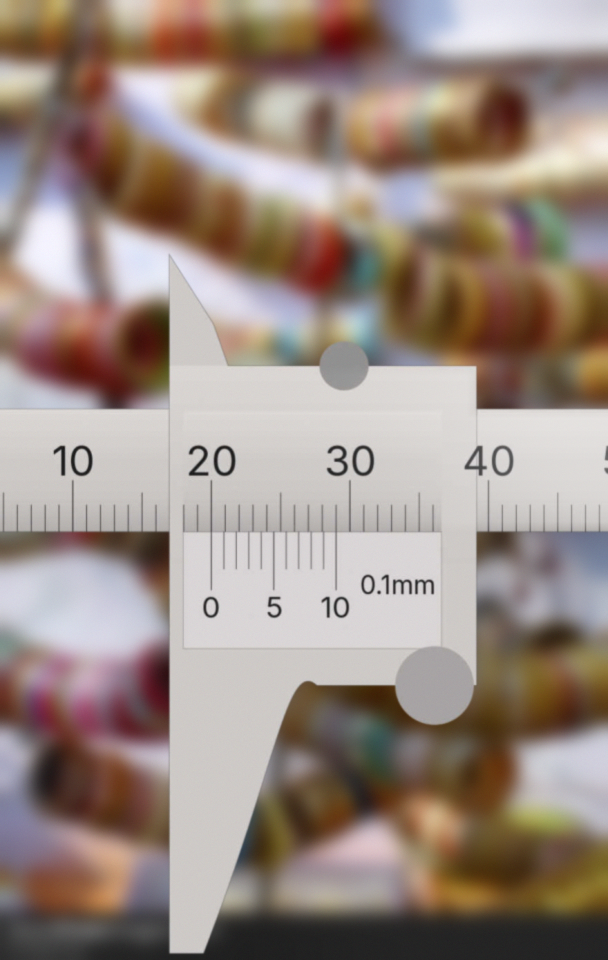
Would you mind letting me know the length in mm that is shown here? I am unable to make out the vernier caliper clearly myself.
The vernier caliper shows 20.0 mm
